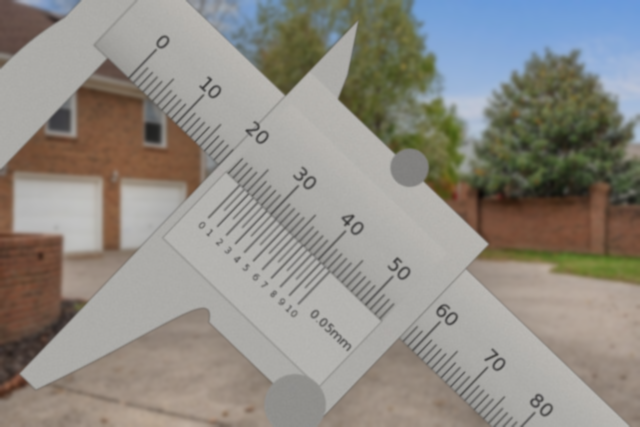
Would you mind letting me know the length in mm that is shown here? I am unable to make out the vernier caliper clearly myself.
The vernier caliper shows 23.5 mm
